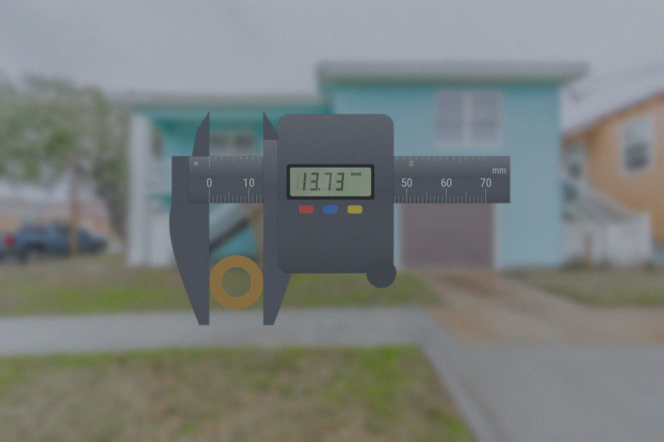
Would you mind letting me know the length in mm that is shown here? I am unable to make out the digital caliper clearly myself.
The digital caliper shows 13.73 mm
